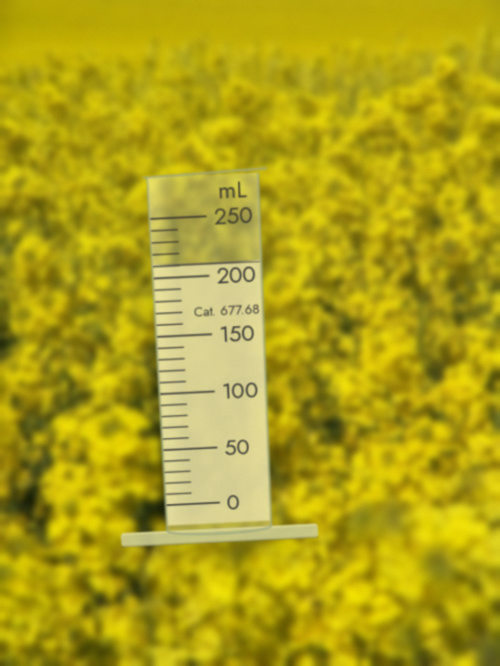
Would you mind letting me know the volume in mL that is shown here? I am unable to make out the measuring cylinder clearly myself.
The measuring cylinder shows 210 mL
